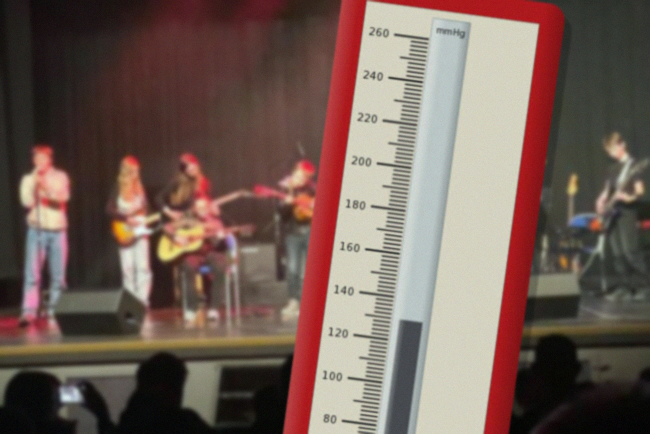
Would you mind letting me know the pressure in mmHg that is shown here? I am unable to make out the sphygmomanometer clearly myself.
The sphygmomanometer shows 130 mmHg
